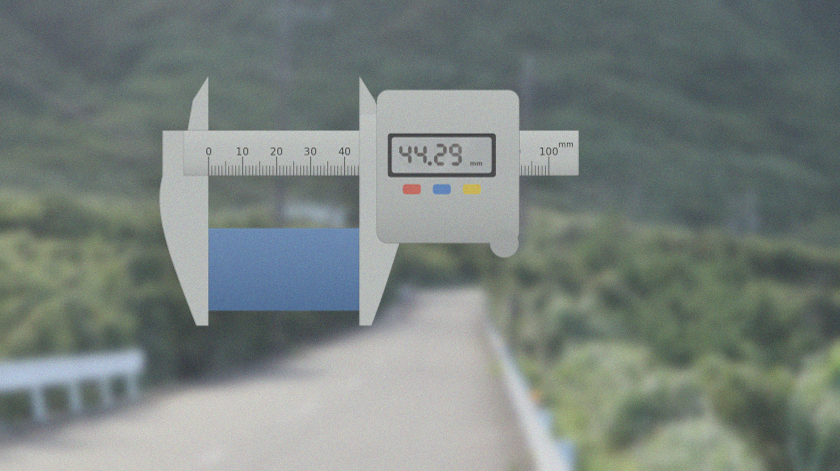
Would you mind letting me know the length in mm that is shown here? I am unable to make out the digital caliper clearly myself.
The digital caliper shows 44.29 mm
